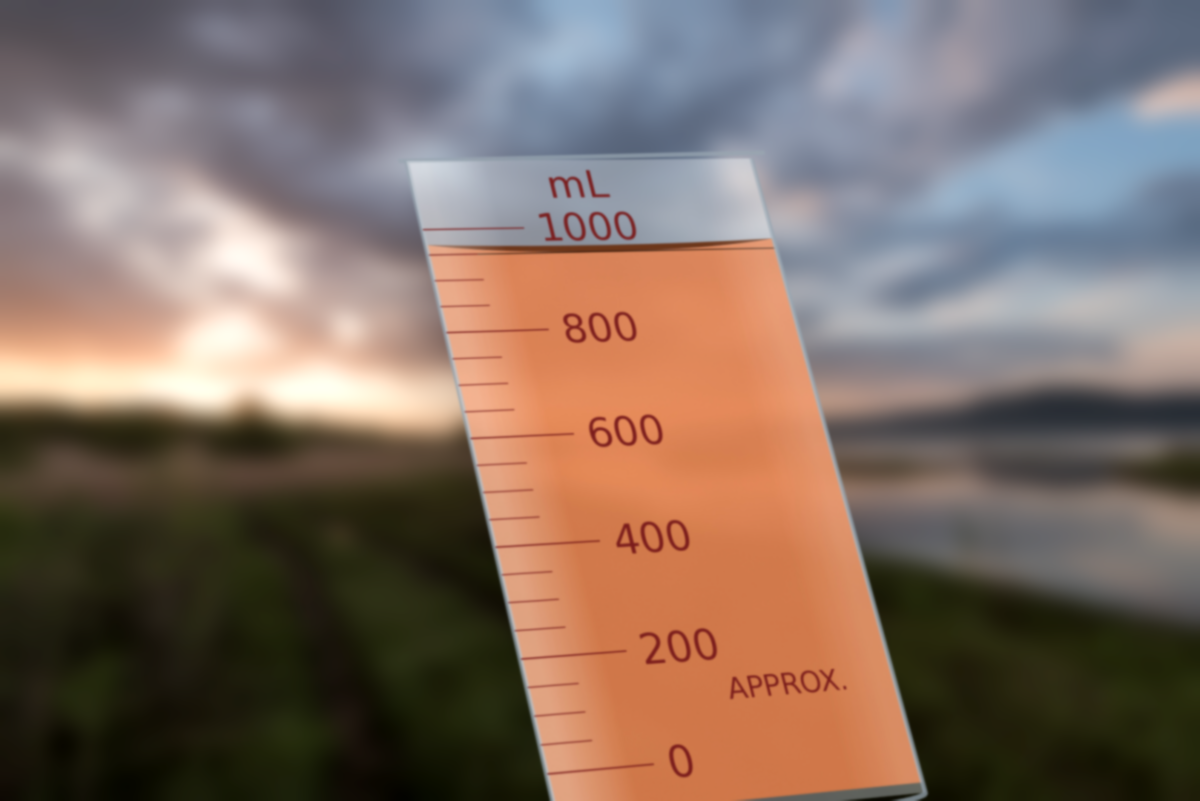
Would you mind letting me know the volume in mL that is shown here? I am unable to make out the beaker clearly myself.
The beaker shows 950 mL
